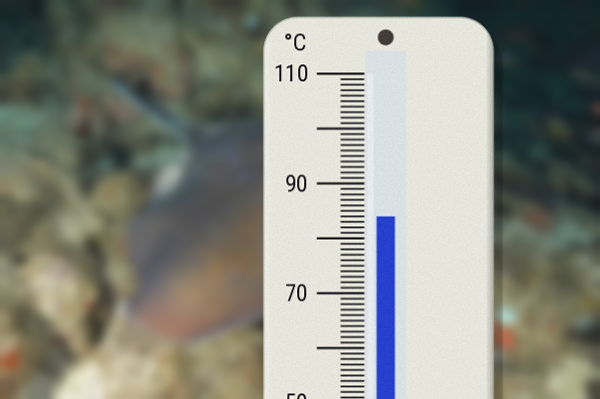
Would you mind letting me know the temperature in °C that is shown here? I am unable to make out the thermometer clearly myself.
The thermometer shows 84 °C
